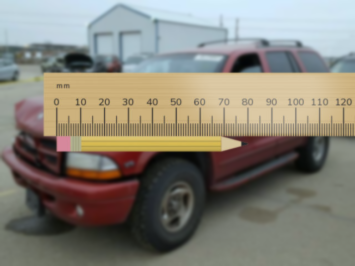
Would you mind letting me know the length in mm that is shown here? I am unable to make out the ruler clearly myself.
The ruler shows 80 mm
